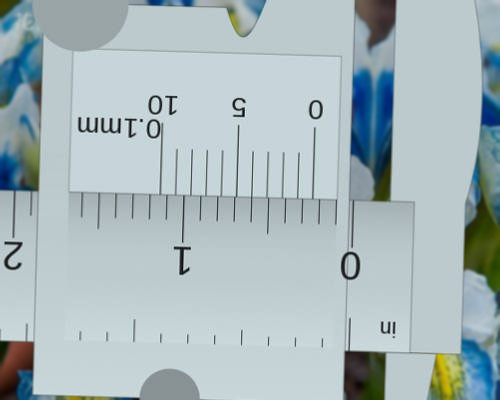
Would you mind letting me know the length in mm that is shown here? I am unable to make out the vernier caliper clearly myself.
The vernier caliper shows 2.4 mm
